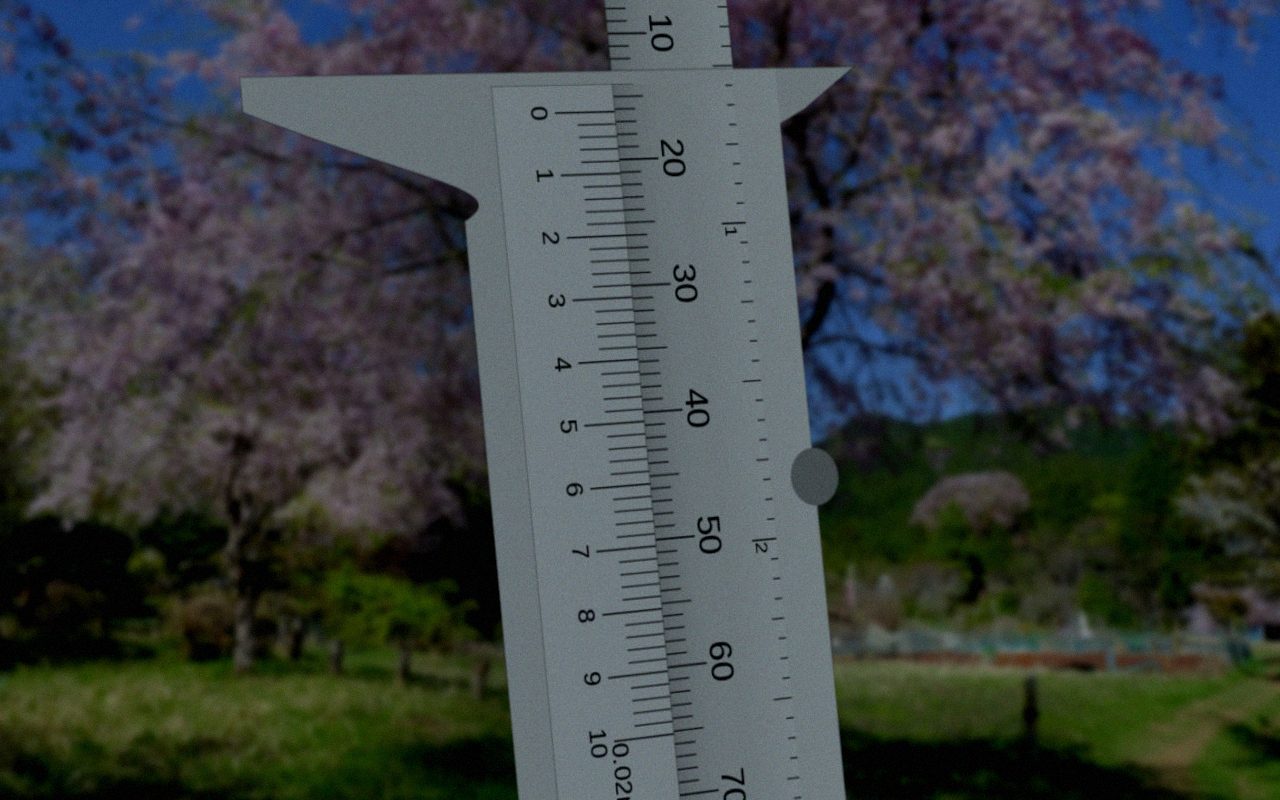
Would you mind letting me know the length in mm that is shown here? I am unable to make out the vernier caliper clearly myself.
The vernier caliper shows 16.2 mm
